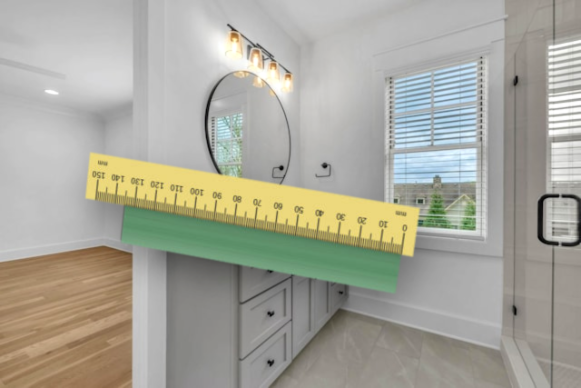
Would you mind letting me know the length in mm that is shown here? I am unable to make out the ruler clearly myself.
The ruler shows 135 mm
